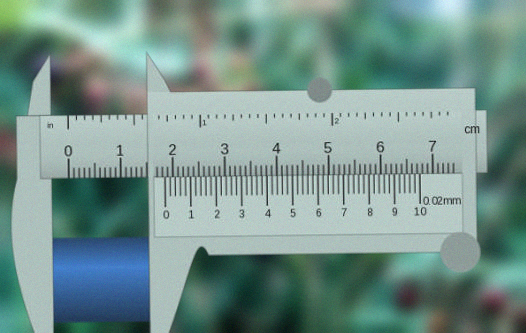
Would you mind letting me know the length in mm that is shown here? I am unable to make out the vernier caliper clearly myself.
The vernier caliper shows 18.5 mm
